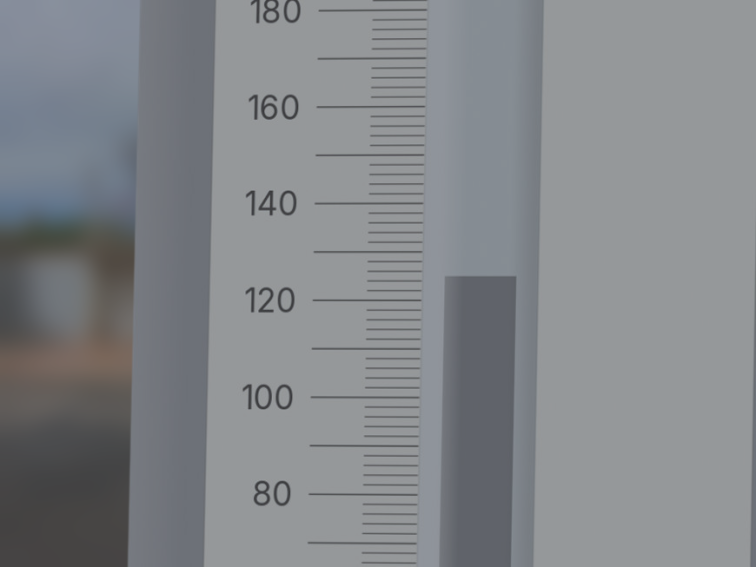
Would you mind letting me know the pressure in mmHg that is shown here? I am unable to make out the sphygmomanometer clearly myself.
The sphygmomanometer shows 125 mmHg
